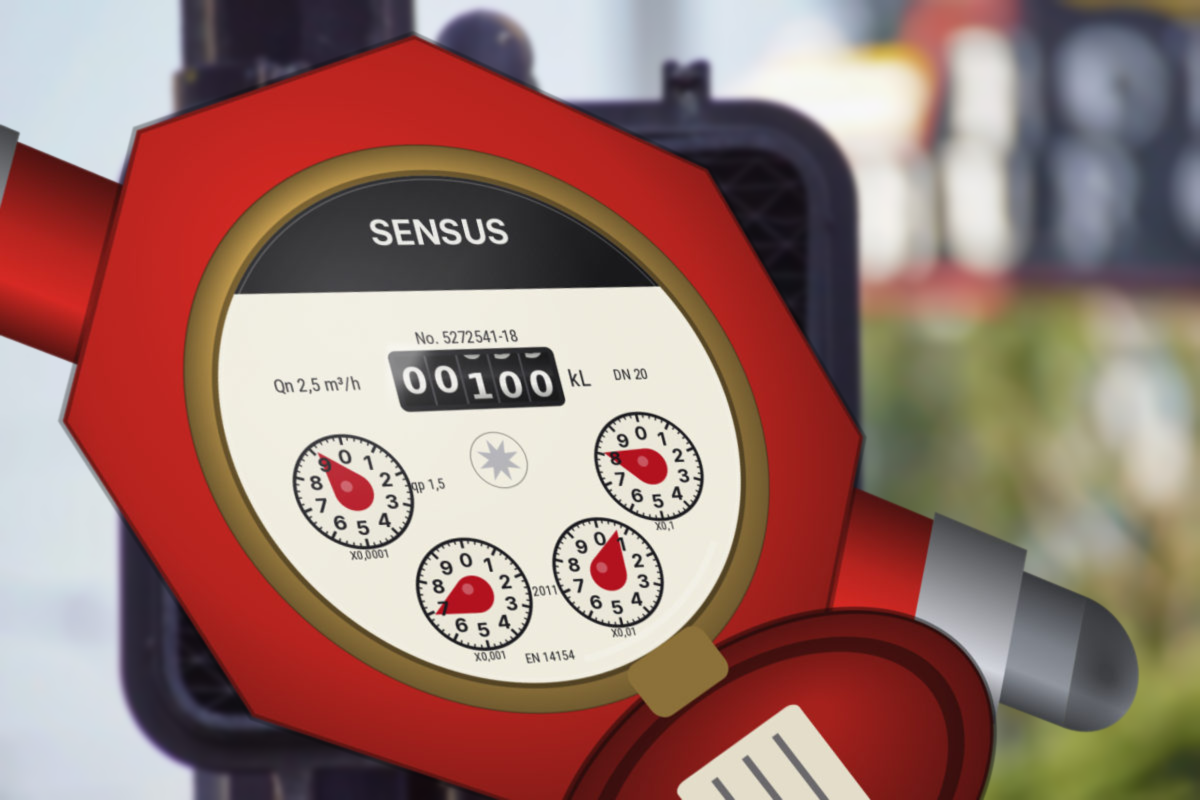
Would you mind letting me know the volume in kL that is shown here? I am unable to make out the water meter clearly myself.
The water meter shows 99.8069 kL
